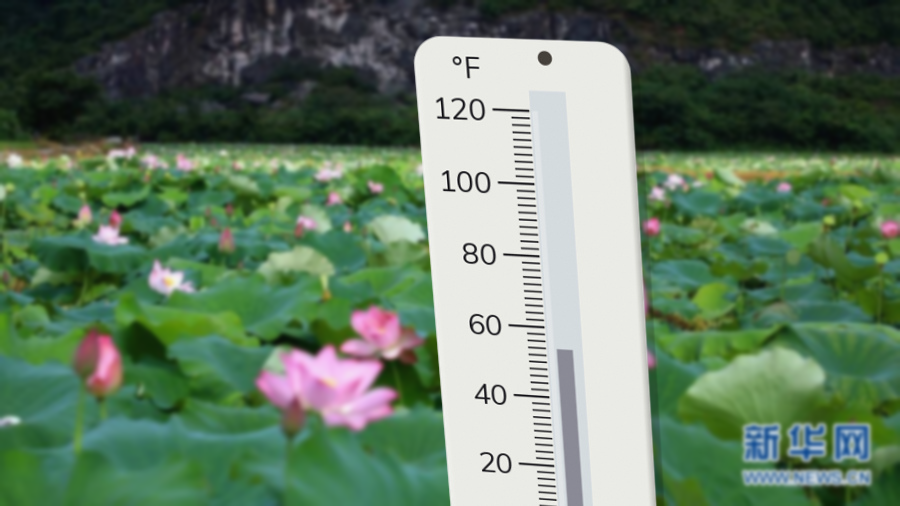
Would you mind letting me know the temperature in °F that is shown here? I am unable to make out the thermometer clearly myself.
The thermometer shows 54 °F
